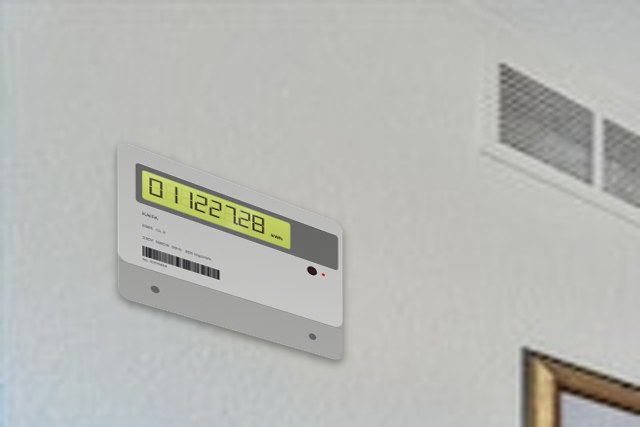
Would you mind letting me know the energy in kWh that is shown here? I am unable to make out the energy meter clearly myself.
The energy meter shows 11227.28 kWh
